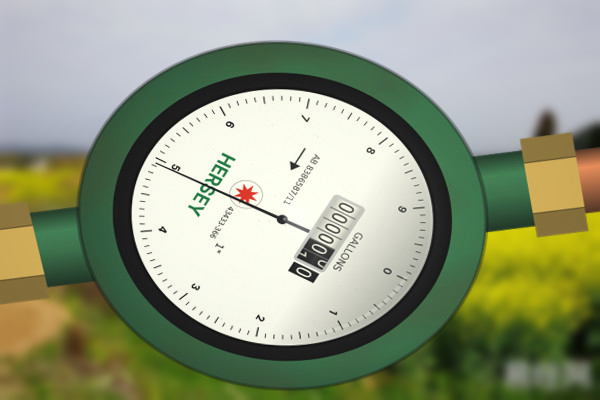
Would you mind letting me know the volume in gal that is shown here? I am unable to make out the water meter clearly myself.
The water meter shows 4.9 gal
